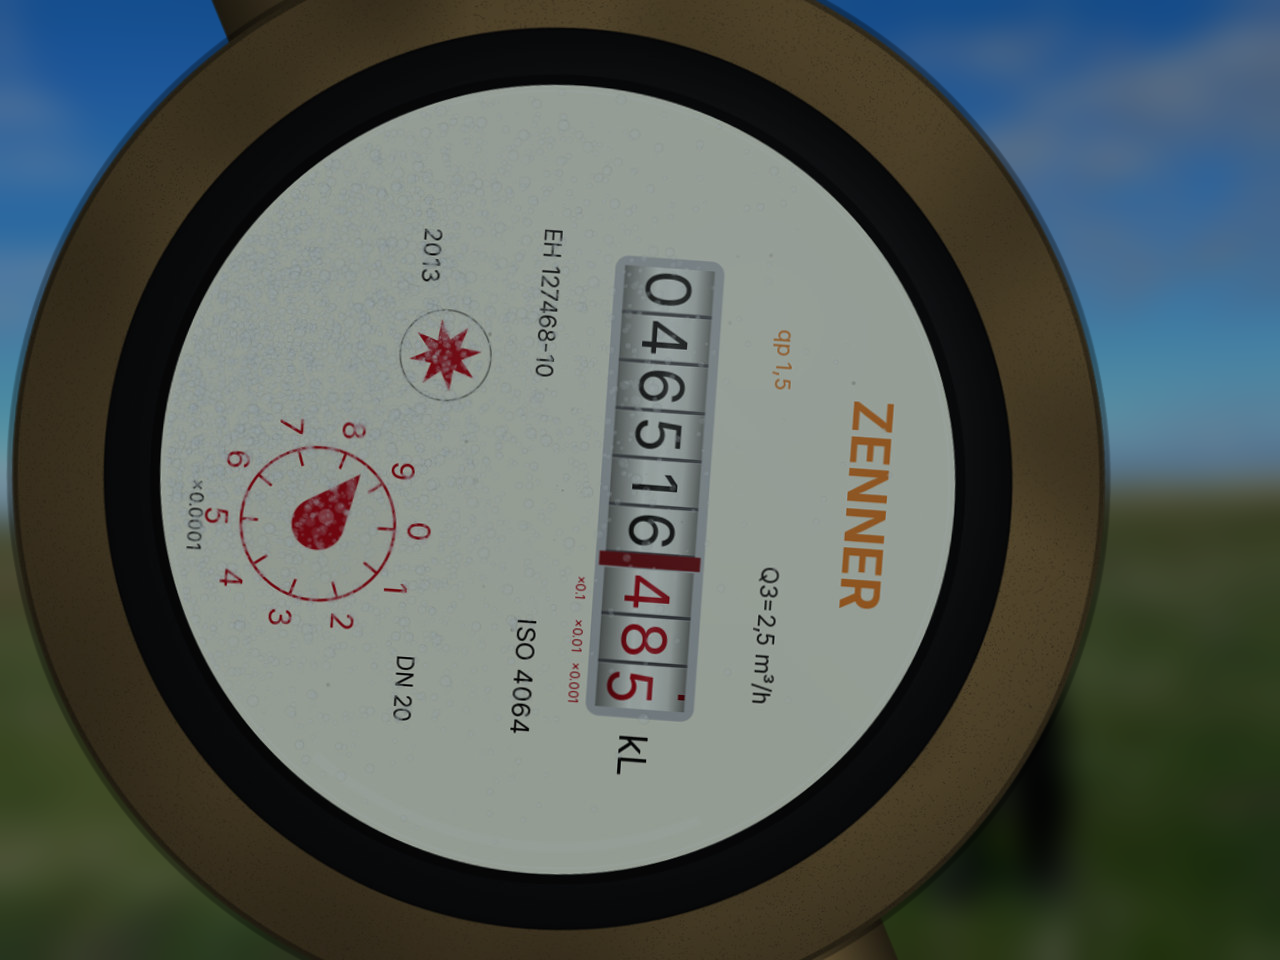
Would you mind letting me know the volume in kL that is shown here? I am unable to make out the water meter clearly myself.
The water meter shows 46516.4848 kL
